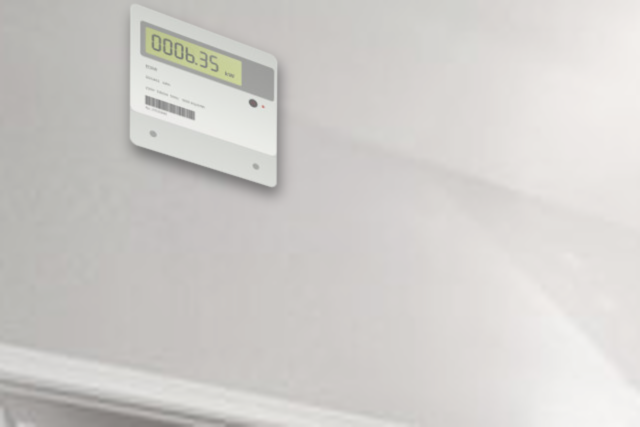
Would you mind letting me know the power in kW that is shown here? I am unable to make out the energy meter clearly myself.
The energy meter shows 6.35 kW
